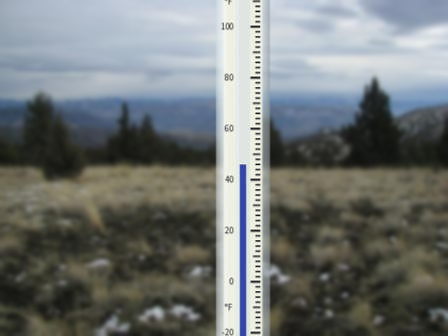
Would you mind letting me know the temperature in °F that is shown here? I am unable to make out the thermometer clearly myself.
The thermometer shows 46 °F
